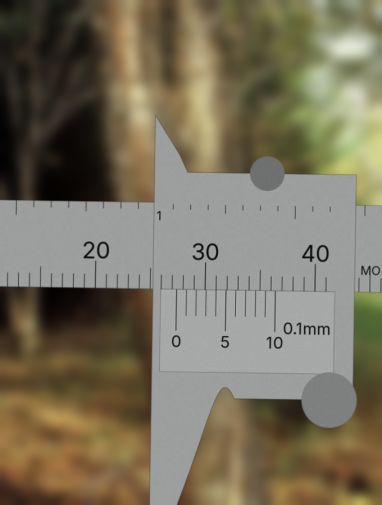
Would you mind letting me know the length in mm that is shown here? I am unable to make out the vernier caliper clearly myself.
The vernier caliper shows 27.4 mm
